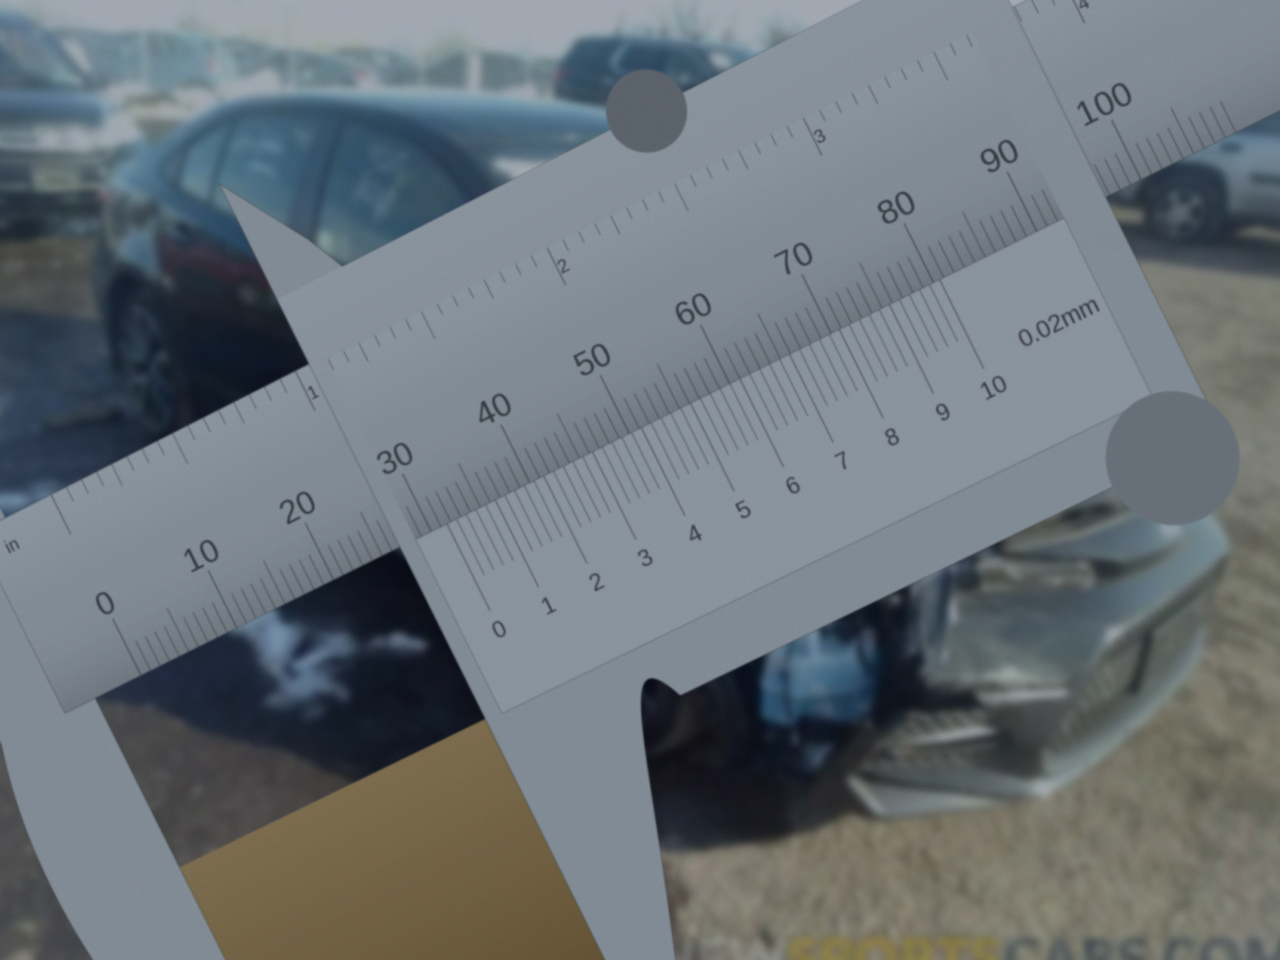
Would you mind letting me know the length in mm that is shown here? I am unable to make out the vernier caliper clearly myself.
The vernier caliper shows 31.6 mm
